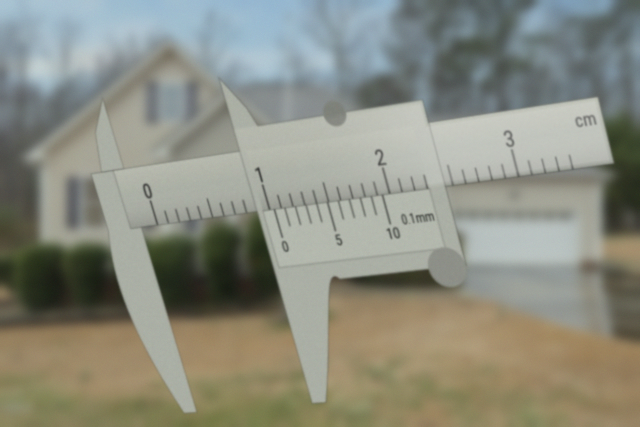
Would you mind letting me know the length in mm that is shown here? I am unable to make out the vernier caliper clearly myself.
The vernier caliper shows 10.4 mm
